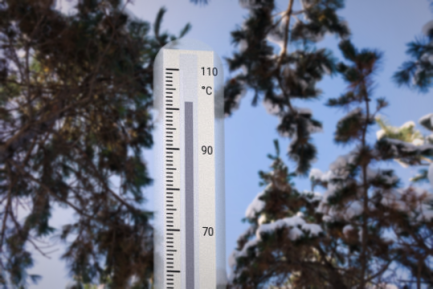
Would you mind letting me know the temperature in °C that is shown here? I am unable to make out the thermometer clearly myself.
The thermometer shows 102 °C
